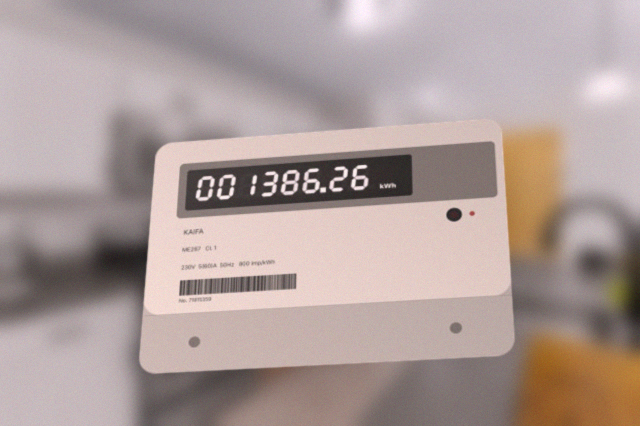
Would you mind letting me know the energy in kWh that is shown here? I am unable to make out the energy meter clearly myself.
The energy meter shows 1386.26 kWh
